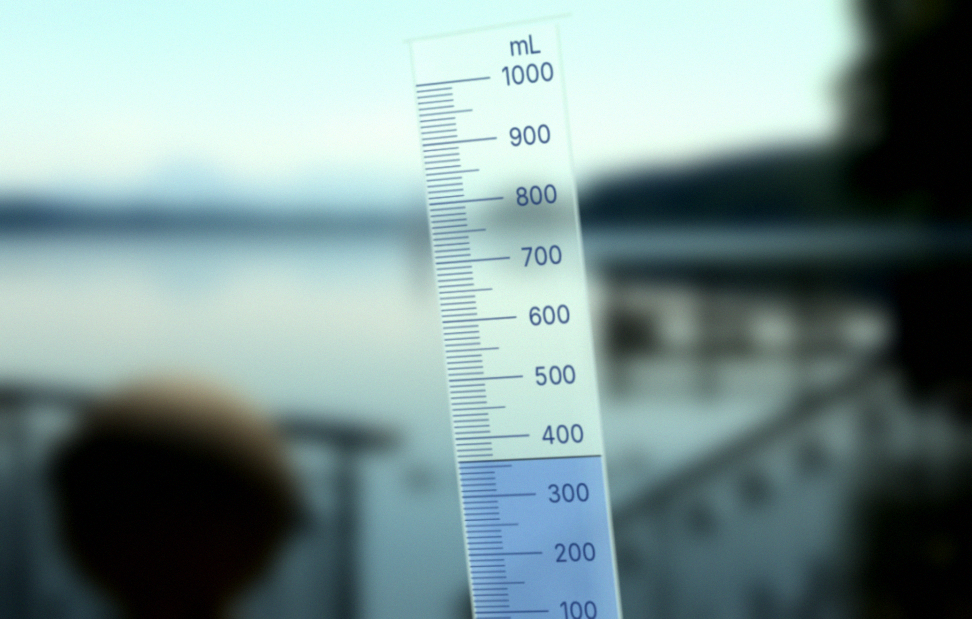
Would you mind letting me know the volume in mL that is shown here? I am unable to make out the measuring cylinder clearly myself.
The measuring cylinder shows 360 mL
